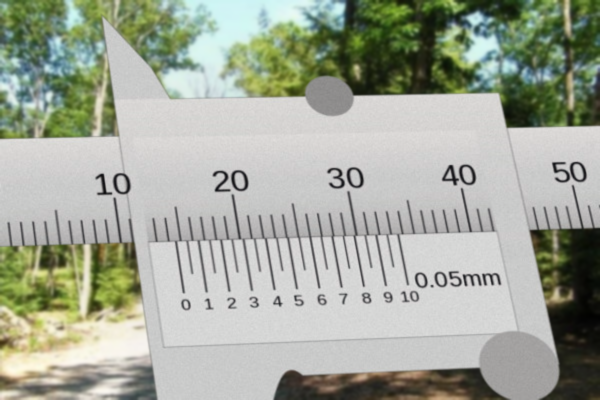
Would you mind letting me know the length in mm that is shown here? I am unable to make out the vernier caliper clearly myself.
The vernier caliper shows 14.6 mm
